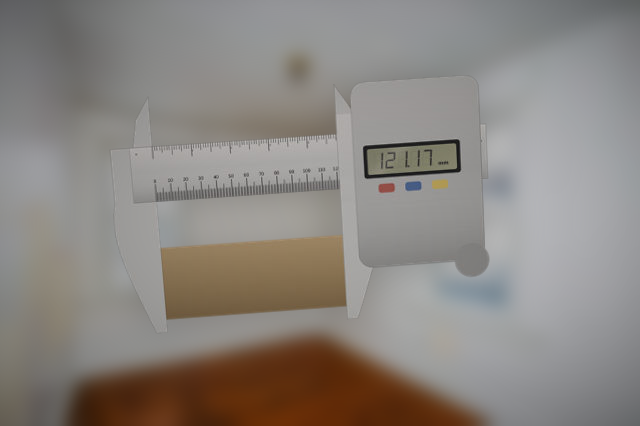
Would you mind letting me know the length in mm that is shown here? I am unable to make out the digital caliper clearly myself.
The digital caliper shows 121.17 mm
